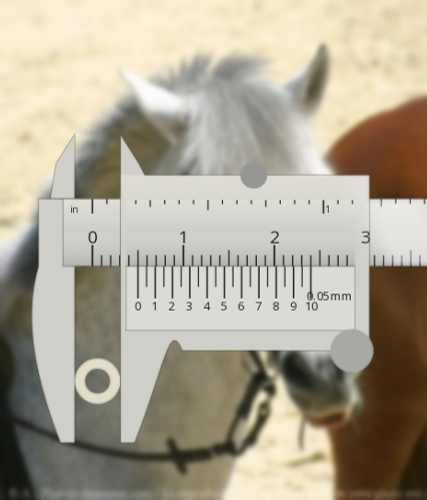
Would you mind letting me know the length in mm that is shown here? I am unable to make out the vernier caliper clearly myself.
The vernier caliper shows 5.0 mm
